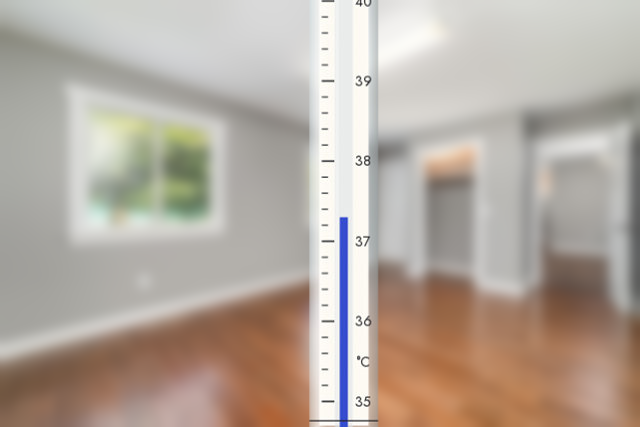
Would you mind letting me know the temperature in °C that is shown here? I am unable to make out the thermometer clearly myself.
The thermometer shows 37.3 °C
